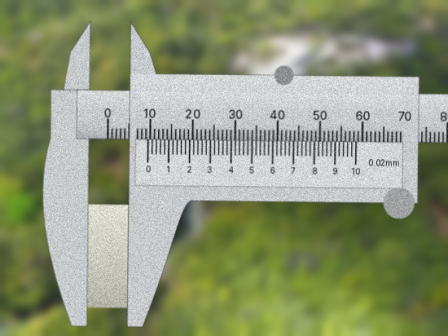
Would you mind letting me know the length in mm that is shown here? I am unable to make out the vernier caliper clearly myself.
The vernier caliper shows 9.5 mm
